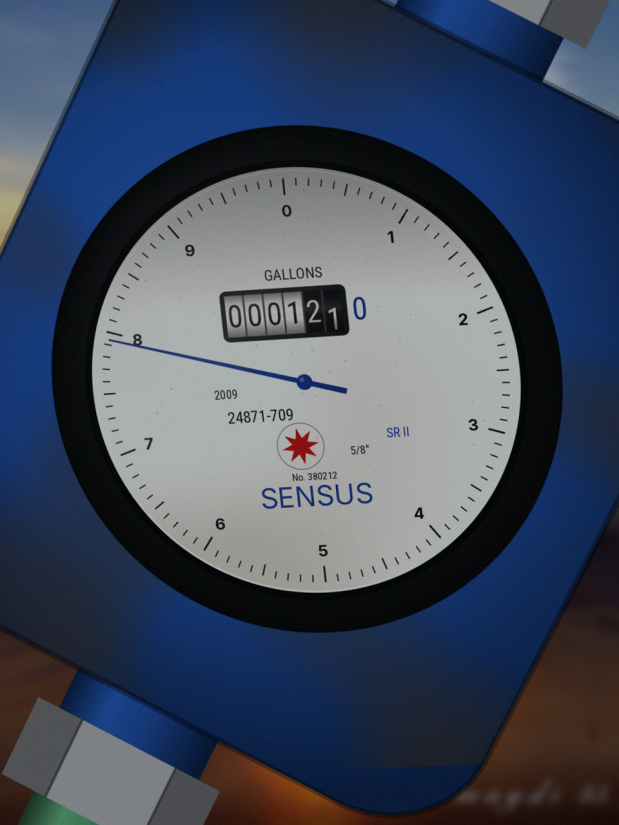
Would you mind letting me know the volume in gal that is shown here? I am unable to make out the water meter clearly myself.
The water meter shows 1207.9 gal
